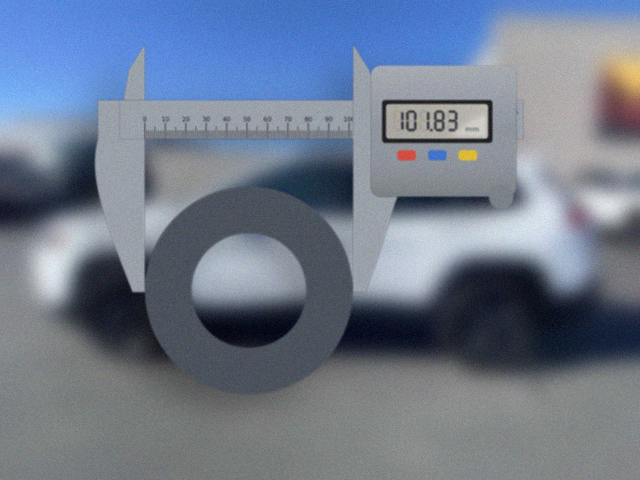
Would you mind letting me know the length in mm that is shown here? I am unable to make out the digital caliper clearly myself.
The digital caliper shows 101.83 mm
